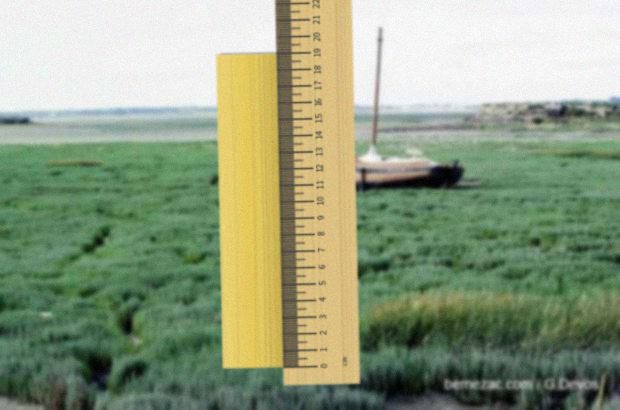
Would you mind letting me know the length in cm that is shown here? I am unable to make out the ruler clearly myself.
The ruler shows 19 cm
